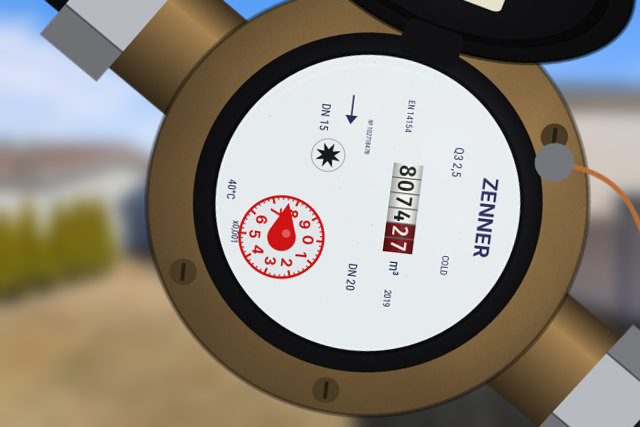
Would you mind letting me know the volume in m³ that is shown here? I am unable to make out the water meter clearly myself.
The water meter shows 8074.277 m³
